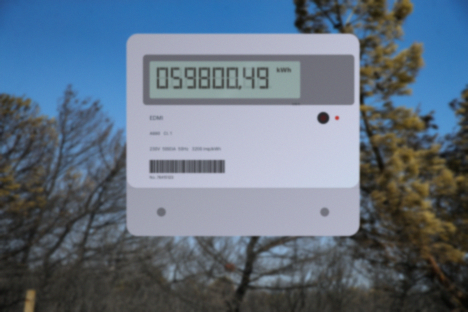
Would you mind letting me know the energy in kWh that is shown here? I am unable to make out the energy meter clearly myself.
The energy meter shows 59800.49 kWh
